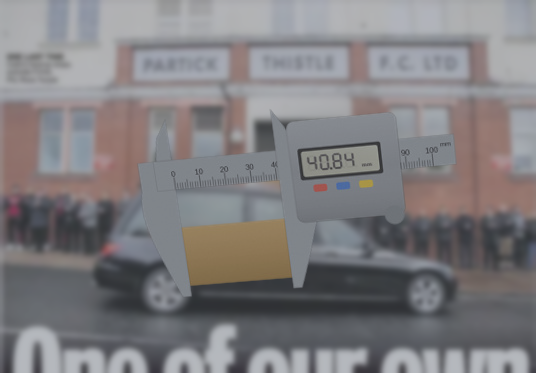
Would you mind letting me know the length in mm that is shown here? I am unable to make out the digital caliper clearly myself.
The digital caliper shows 40.84 mm
